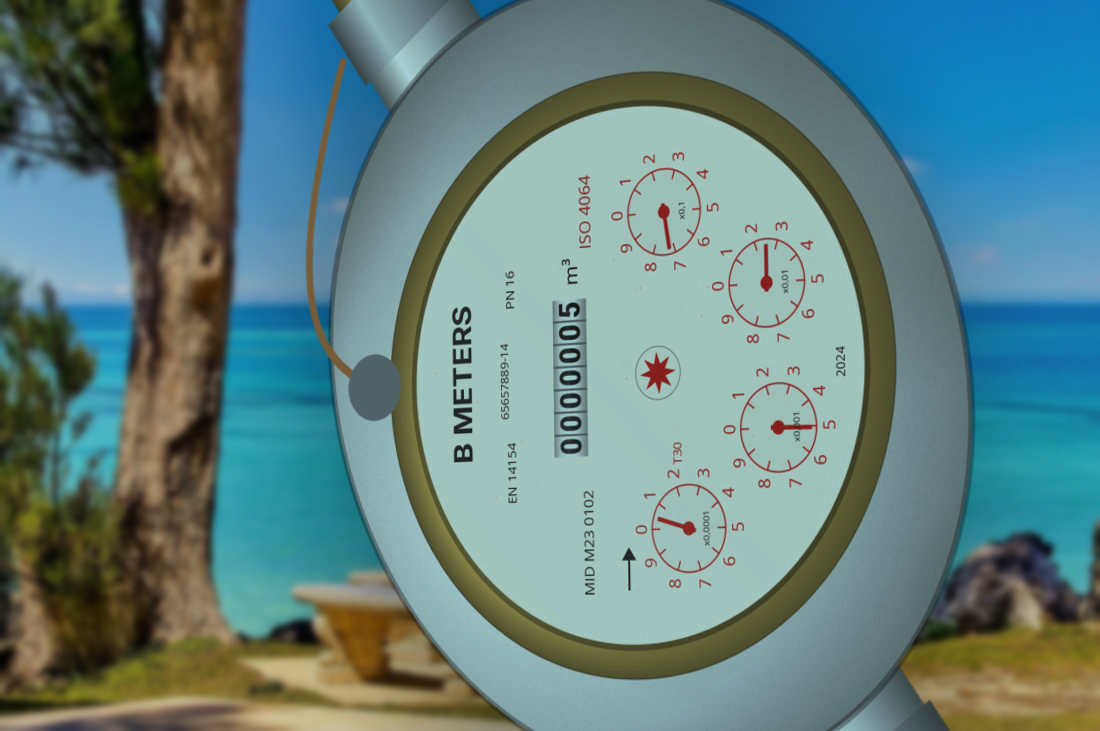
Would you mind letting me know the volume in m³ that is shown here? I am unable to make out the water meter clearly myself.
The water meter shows 5.7250 m³
